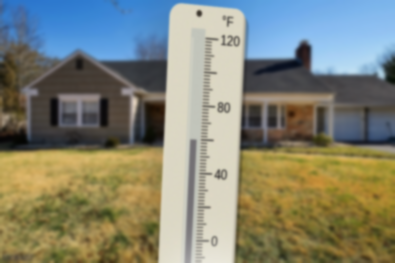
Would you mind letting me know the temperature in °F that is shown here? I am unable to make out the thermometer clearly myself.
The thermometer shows 60 °F
